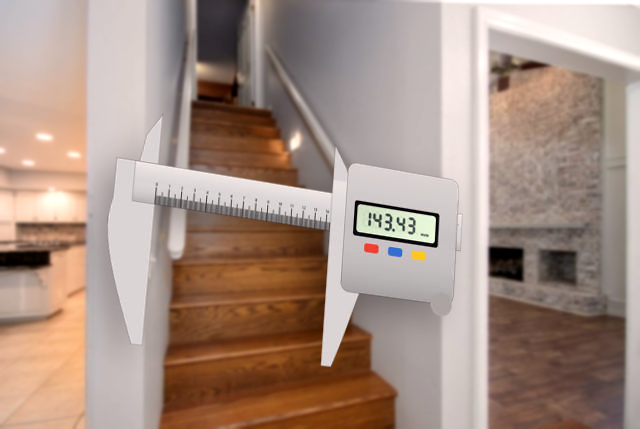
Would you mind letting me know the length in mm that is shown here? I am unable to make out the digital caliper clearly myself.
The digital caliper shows 143.43 mm
